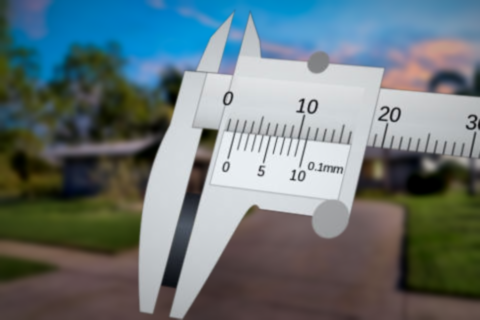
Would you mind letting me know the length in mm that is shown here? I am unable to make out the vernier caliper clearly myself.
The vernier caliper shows 2.0 mm
